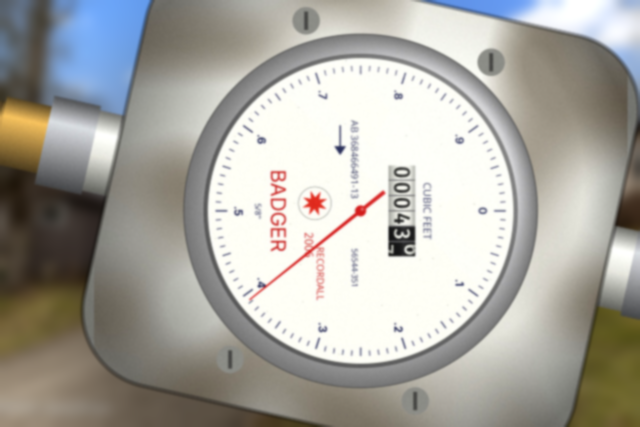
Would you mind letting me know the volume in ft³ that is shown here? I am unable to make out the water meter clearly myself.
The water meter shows 436.39 ft³
